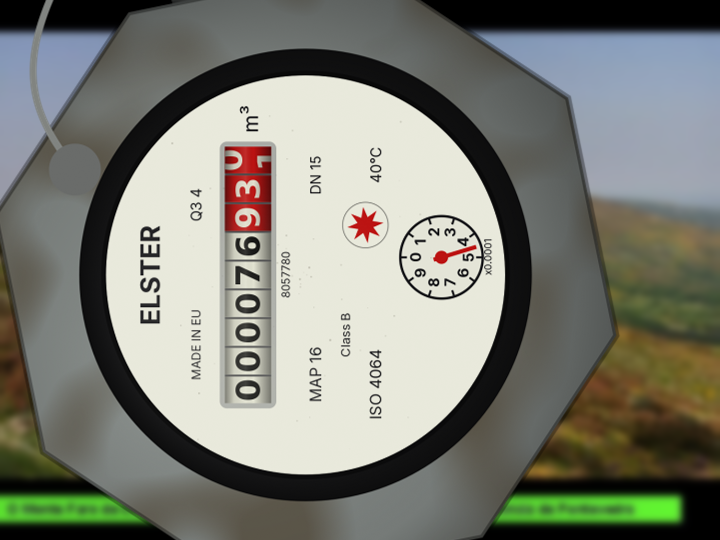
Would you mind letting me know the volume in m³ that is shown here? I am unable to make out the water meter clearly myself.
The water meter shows 76.9304 m³
